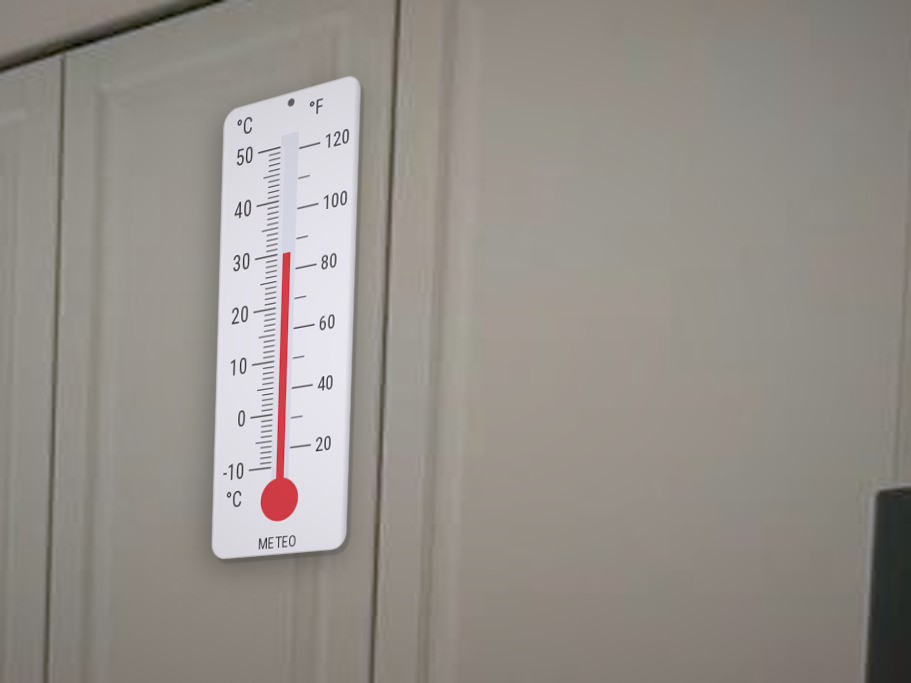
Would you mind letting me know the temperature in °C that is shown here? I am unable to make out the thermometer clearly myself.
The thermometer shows 30 °C
